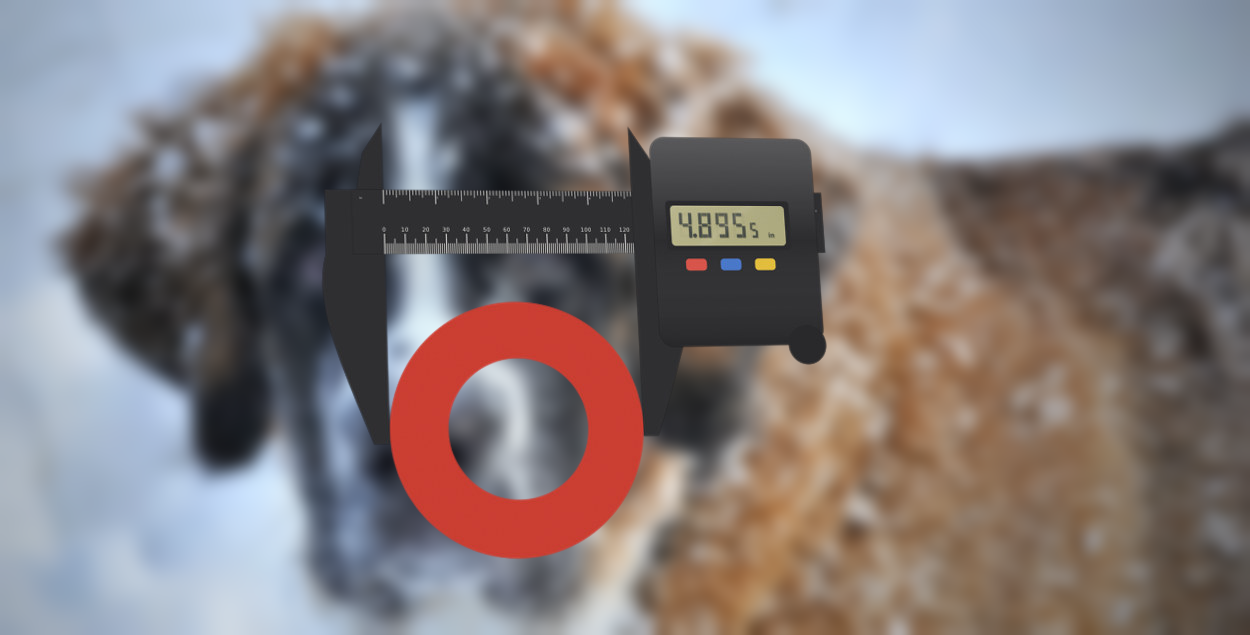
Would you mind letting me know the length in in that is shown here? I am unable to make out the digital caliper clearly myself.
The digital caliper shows 4.8955 in
